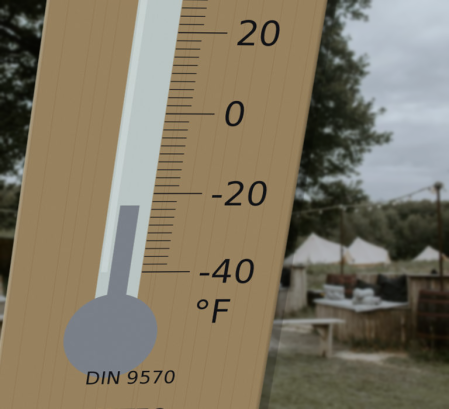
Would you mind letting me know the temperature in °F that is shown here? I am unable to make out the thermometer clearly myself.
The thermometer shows -23 °F
